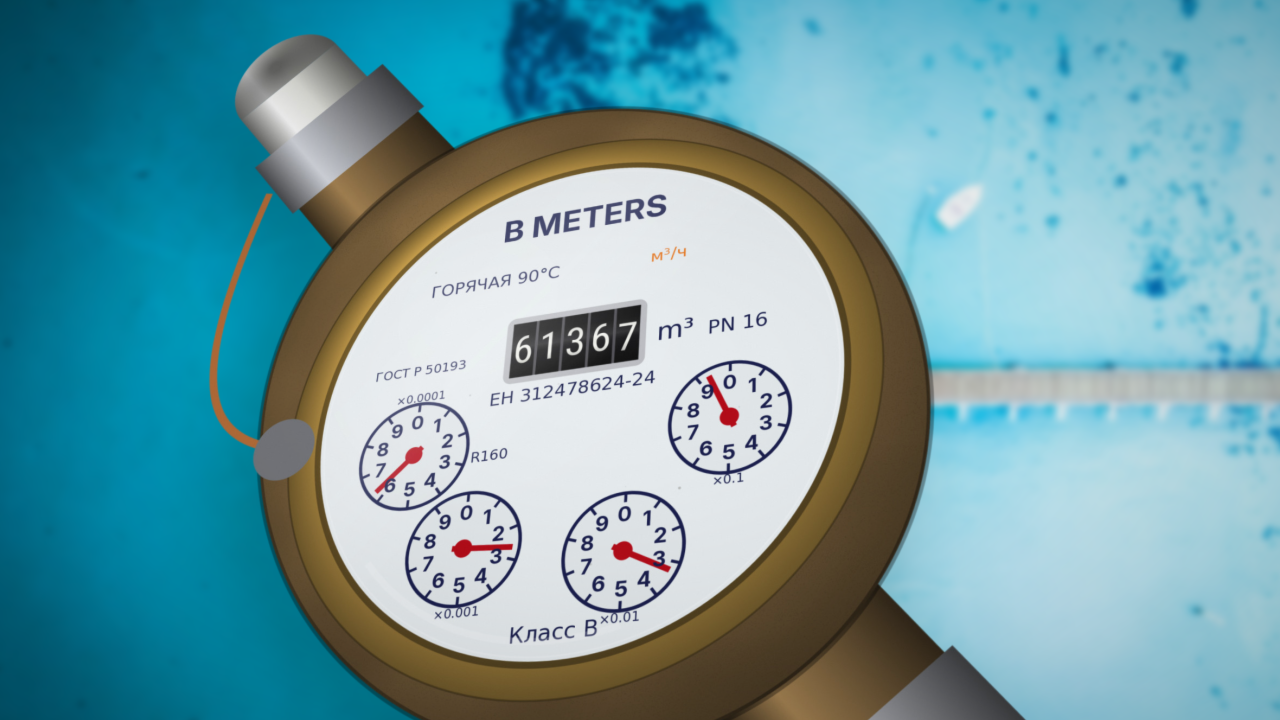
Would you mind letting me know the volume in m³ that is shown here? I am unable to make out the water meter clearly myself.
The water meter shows 61366.9326 m³
